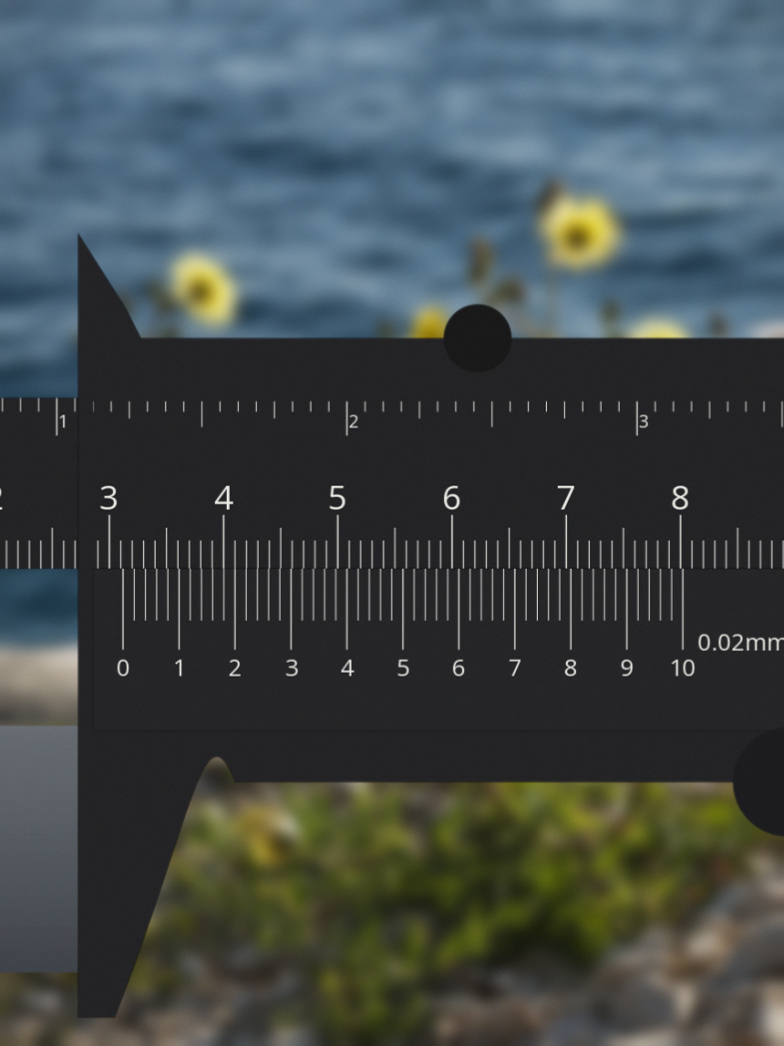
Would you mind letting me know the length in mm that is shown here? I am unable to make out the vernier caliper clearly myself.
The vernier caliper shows 31.2 mm
